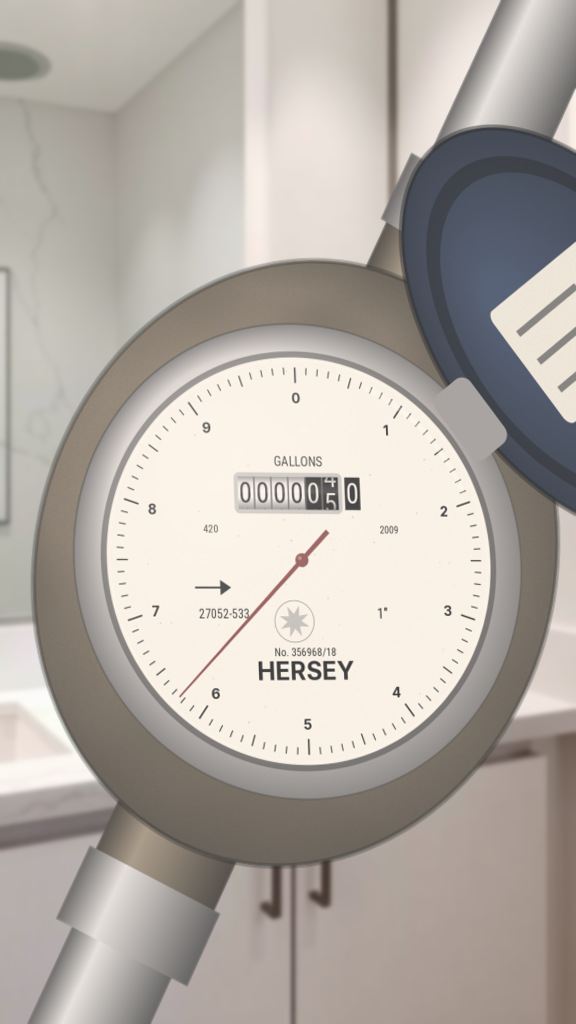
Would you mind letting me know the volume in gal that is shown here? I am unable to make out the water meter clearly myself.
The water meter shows 46.2 gal
